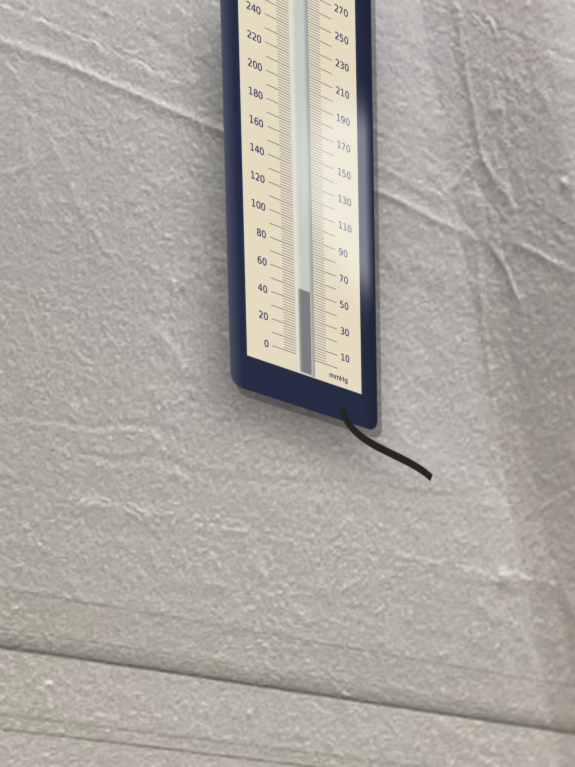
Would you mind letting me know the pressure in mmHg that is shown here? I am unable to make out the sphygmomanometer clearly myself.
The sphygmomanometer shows 50 mmHg
